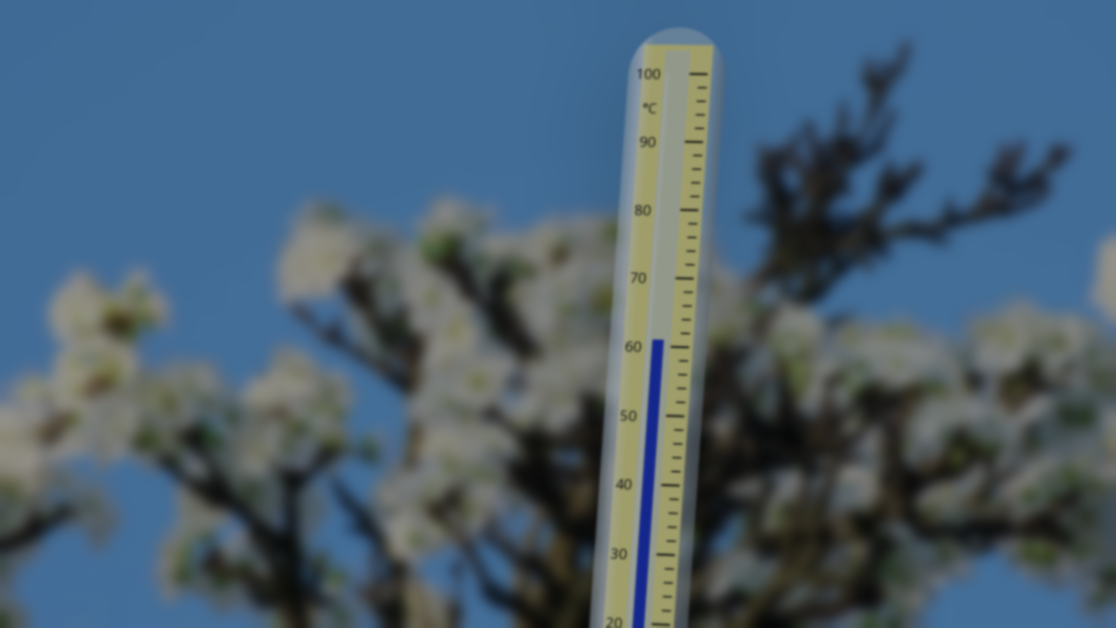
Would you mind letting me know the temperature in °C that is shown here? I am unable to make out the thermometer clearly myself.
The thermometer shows 61 °C
